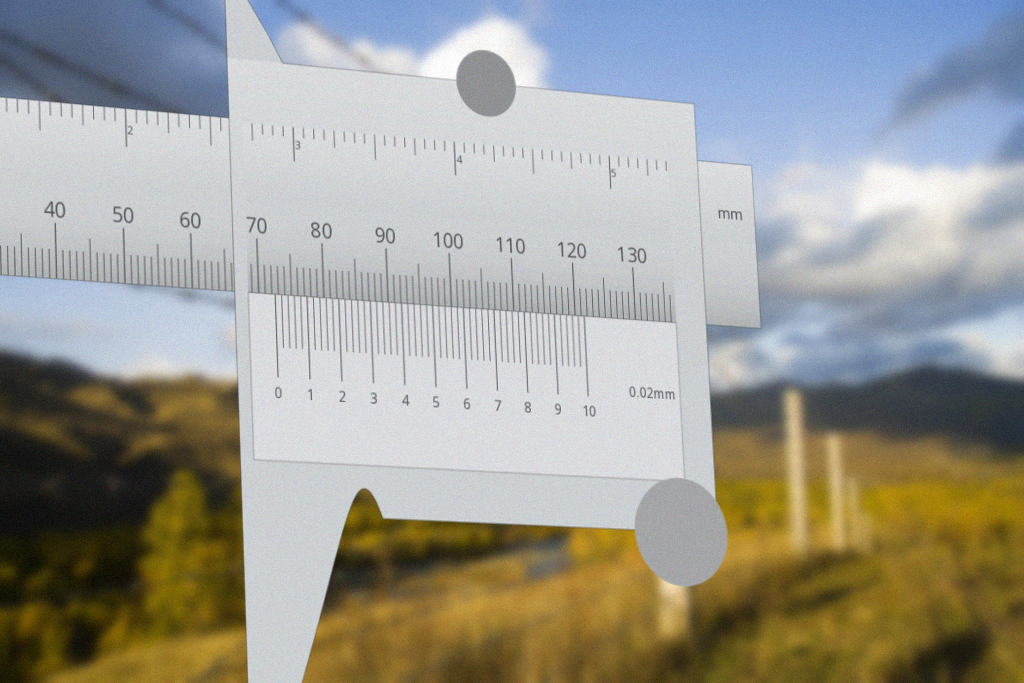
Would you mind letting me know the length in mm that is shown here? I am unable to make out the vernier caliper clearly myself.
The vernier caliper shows 72.5 mm
